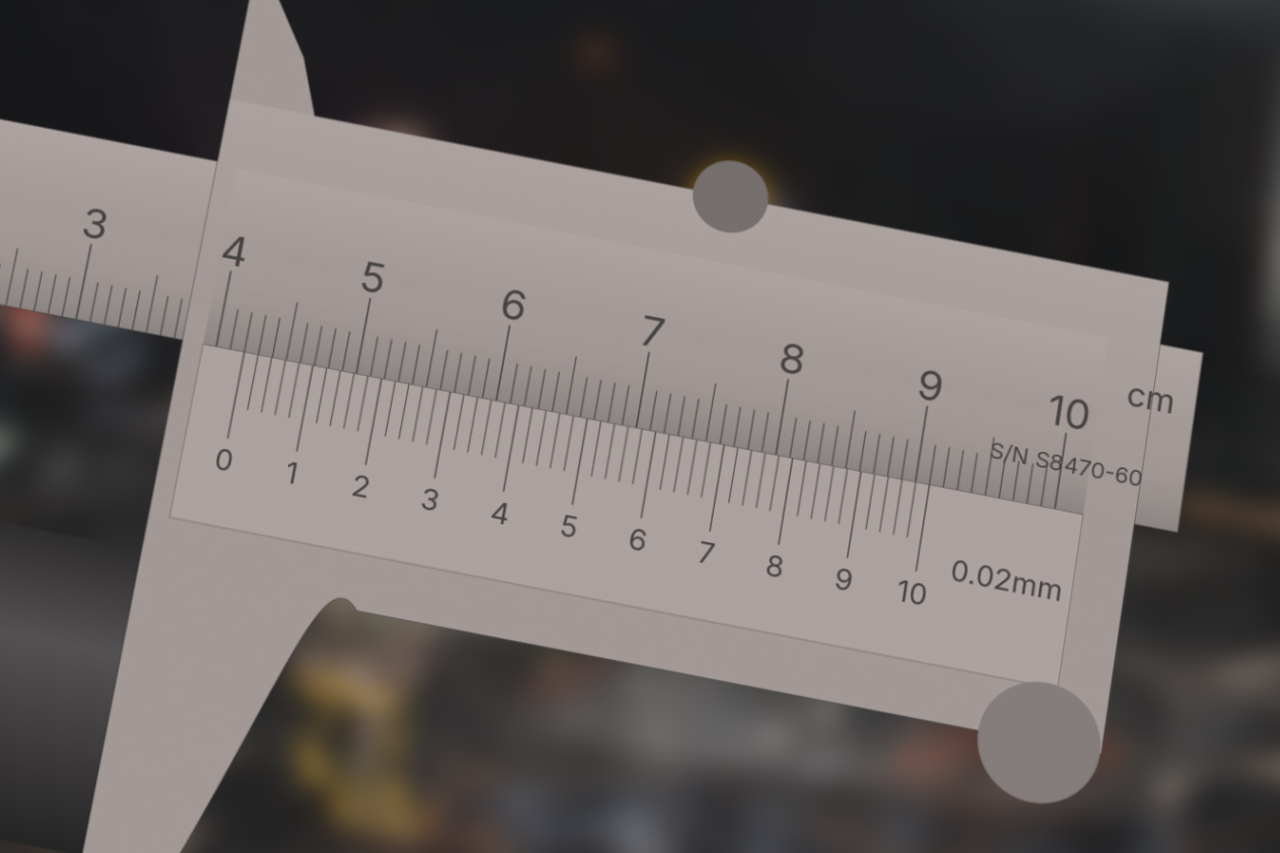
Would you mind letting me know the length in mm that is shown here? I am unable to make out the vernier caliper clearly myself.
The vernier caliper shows 42.0 mm
